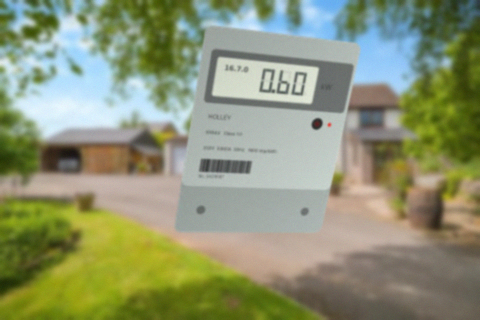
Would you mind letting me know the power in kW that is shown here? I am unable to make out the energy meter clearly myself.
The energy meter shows 0.60 kW
